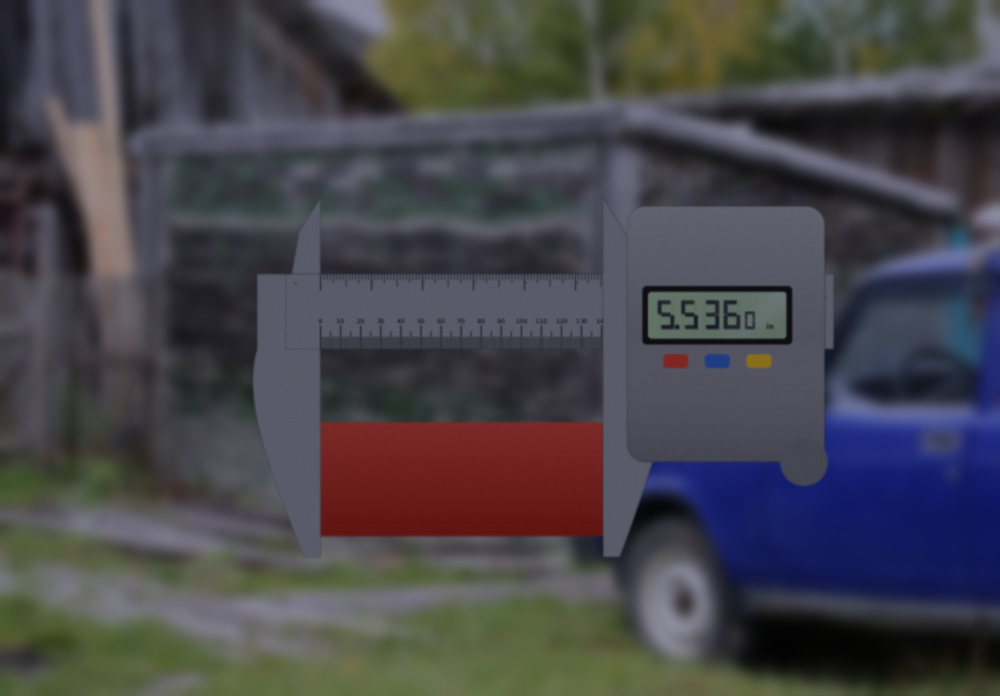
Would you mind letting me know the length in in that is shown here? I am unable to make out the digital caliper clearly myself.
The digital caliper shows 5.5360 in
